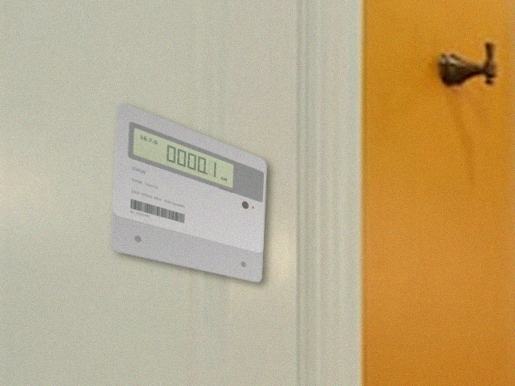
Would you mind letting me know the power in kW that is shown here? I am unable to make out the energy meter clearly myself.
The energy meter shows 0.1 kW
